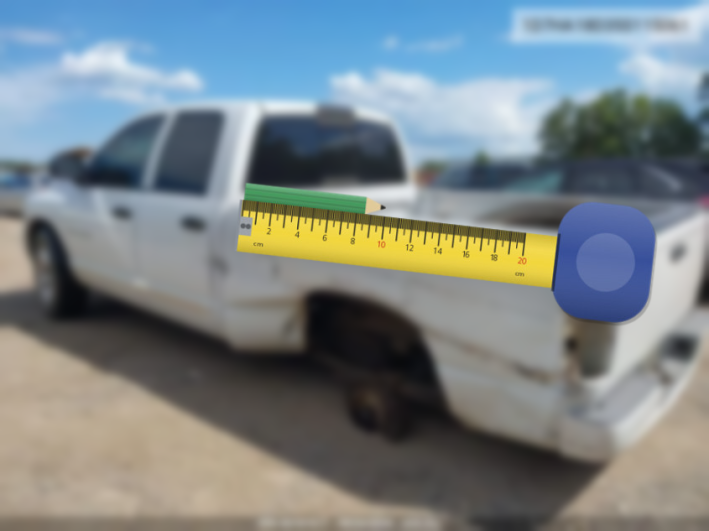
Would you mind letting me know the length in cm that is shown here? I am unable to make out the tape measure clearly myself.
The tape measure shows 10 cm
